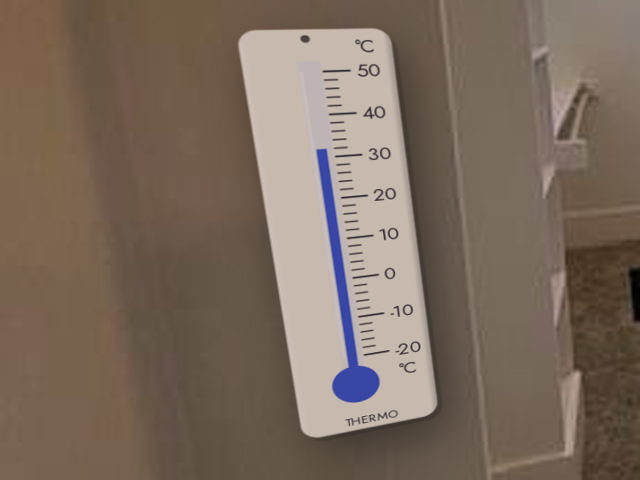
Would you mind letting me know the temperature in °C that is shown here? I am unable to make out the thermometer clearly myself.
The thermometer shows 32 °C
